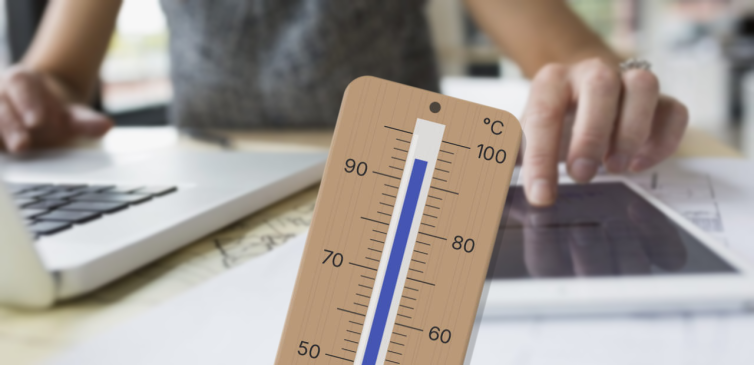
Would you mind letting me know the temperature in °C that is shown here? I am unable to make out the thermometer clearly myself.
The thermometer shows 95 °C
